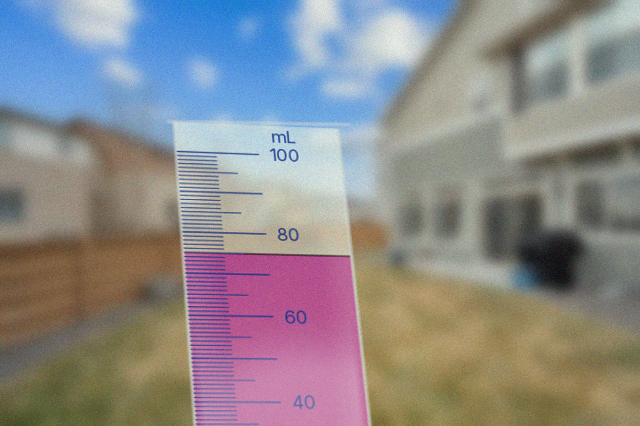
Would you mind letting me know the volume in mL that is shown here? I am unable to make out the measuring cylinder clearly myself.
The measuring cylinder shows 75 mL
